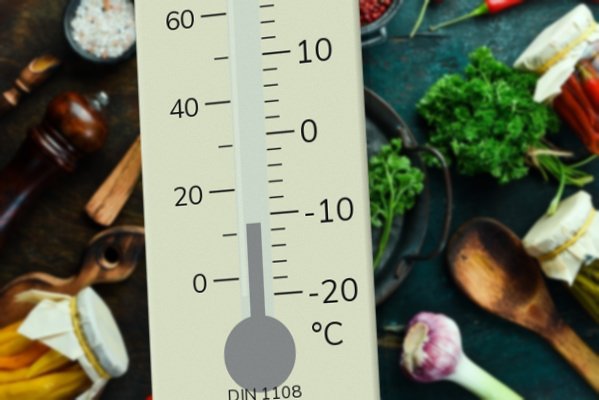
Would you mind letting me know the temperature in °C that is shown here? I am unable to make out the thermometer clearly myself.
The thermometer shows -11 °C
